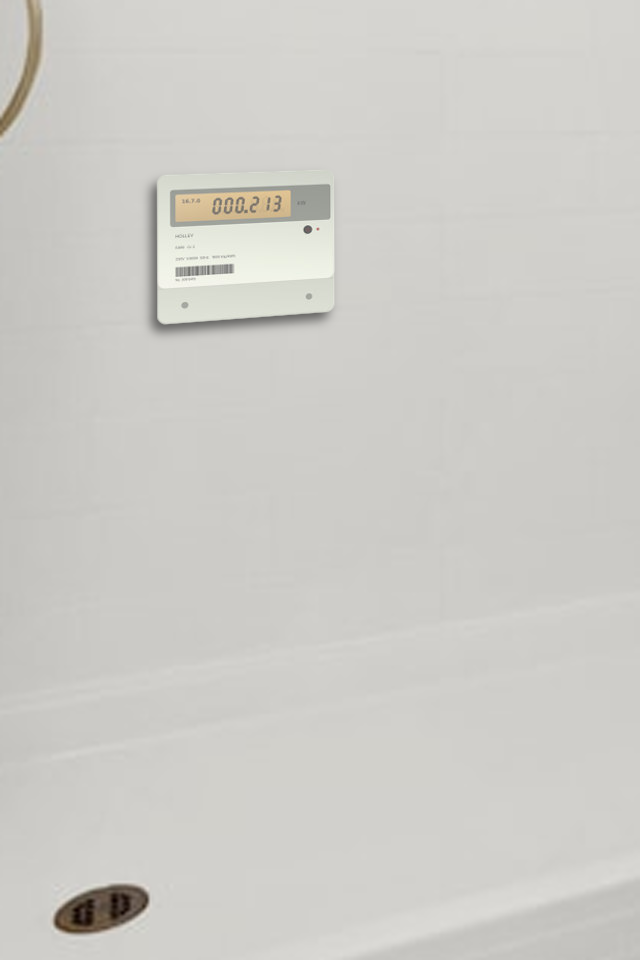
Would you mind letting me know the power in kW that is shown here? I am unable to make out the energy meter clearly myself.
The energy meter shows 0.213 kW
